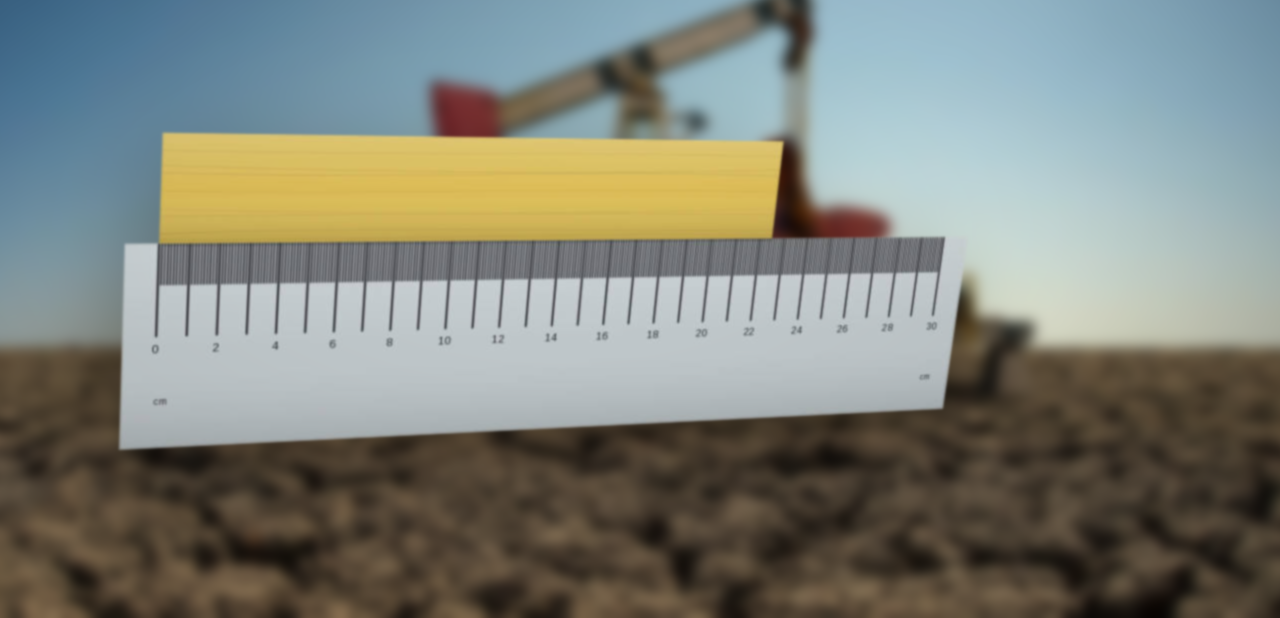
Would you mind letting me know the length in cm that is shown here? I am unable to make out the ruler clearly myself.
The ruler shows 22.5 cm
